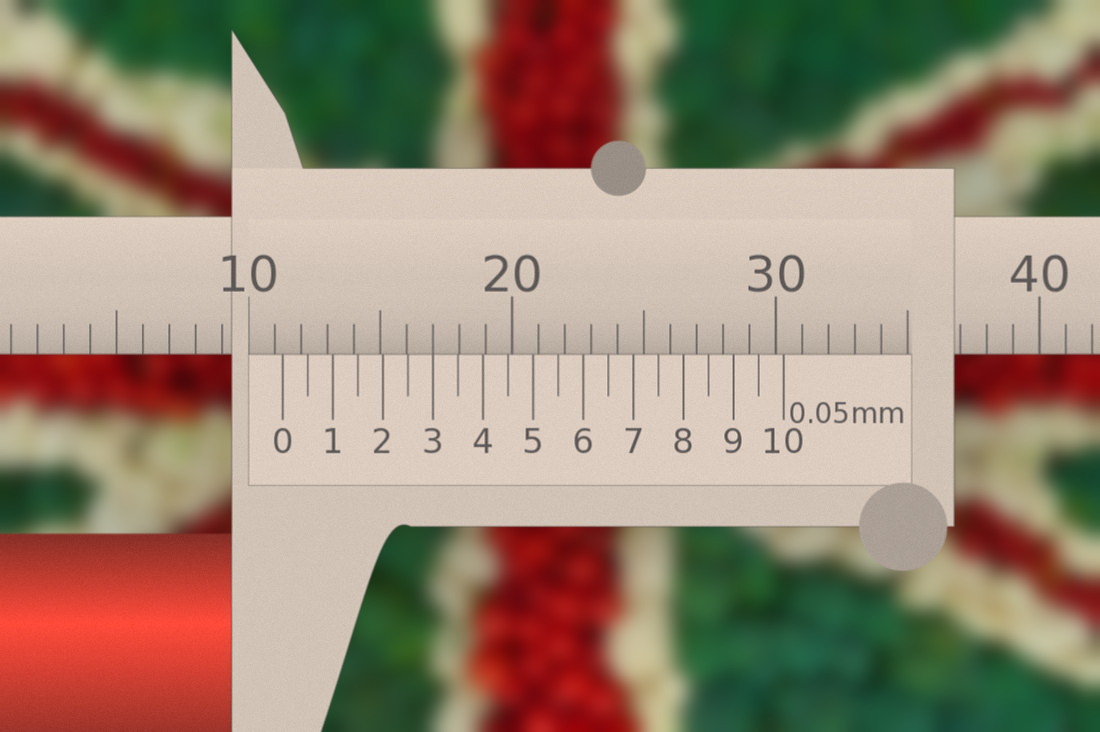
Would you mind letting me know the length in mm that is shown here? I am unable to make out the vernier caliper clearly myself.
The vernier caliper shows 11.30 mm
